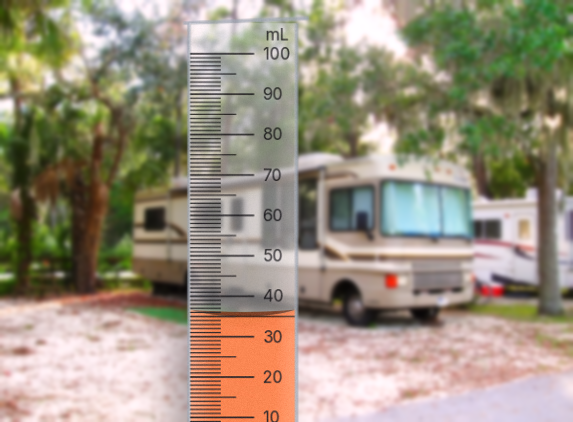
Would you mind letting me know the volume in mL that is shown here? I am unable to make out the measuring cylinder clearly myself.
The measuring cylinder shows 35 mL
